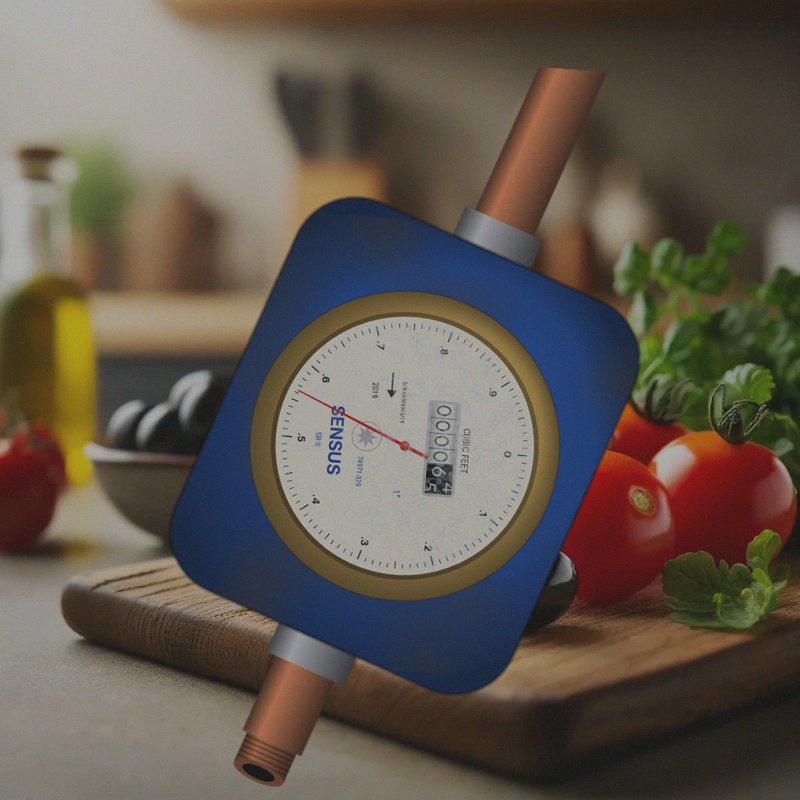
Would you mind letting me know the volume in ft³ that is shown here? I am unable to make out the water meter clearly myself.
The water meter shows 64.56 ft³
